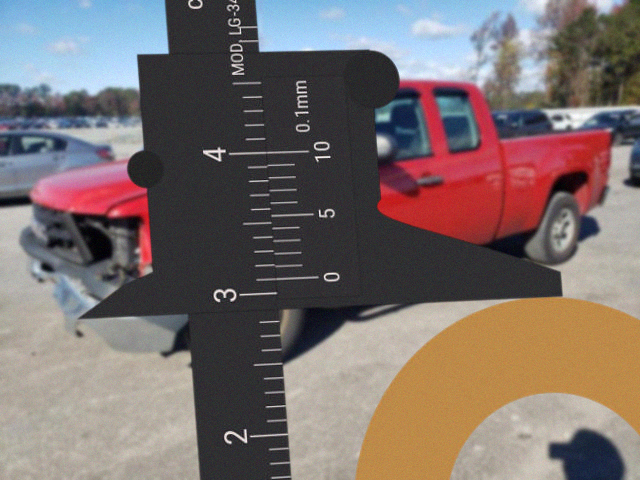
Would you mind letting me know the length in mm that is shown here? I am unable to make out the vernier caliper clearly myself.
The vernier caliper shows 31.0 mm
